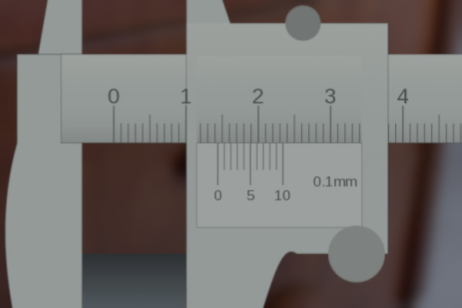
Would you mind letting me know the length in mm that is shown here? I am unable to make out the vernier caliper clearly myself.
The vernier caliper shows 14.4 mm
